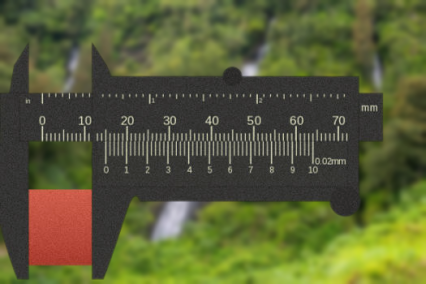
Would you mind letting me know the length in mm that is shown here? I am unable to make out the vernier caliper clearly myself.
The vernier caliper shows 15.0 mm
